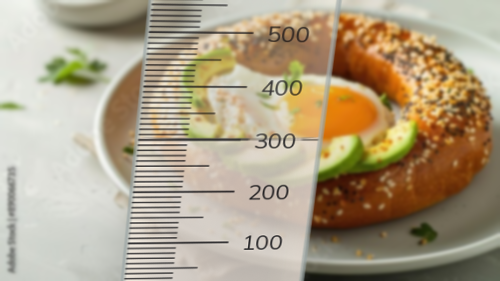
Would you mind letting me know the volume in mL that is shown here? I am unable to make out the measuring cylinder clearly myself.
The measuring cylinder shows 300 mL
